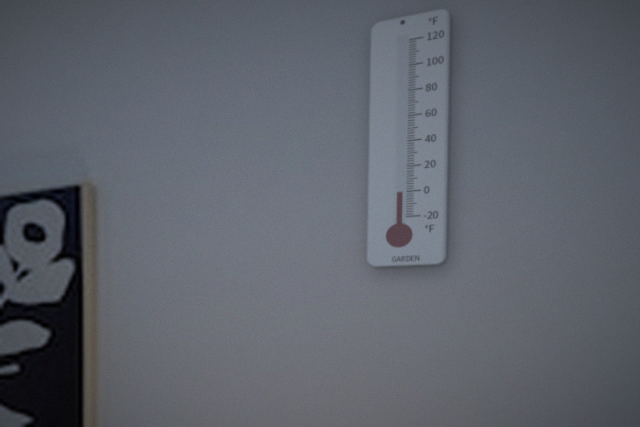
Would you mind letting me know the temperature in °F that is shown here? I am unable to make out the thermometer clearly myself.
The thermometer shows 0 °F
